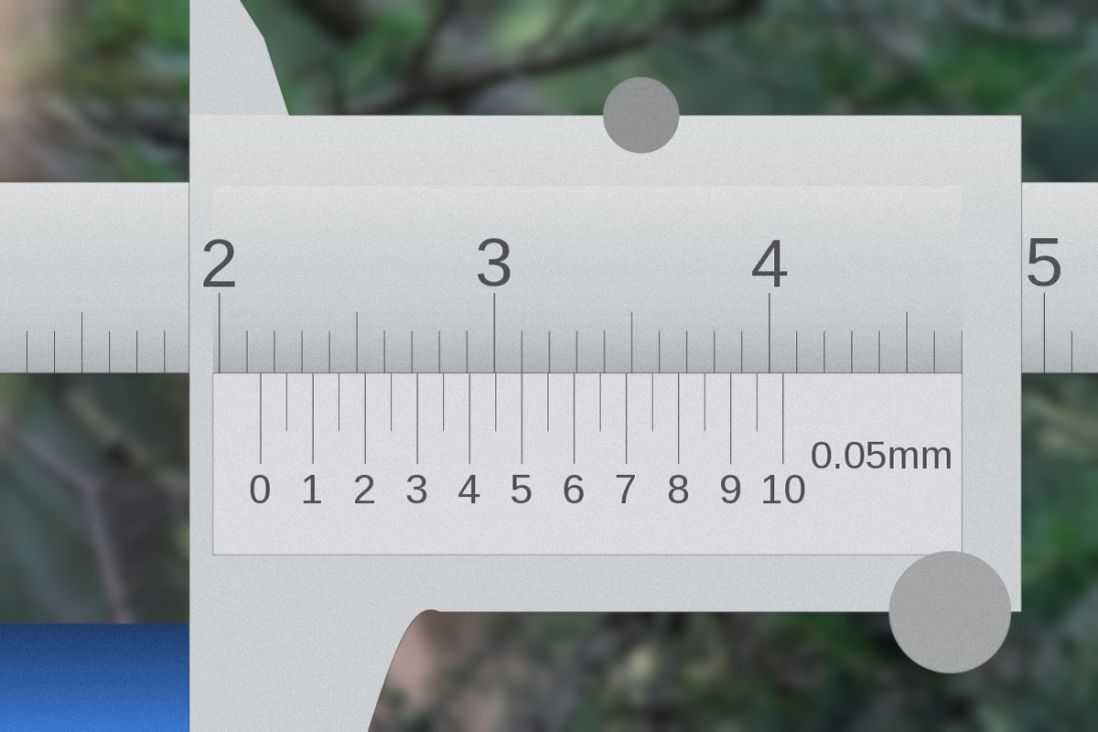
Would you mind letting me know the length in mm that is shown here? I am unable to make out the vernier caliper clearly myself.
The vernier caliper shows 21.50 mm
